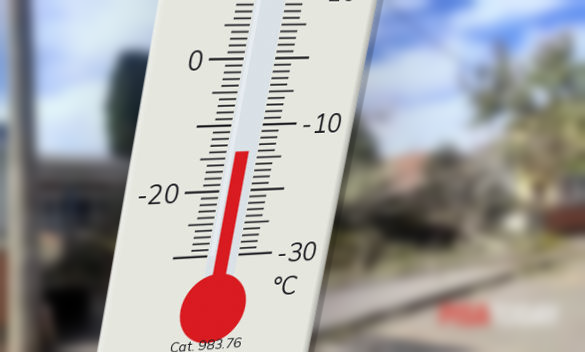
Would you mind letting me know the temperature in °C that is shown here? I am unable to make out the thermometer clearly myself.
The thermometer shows -14 °C
